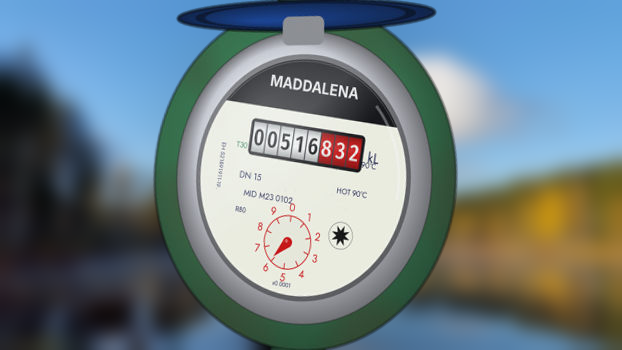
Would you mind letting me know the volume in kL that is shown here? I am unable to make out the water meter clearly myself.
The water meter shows 516.8326 kL
